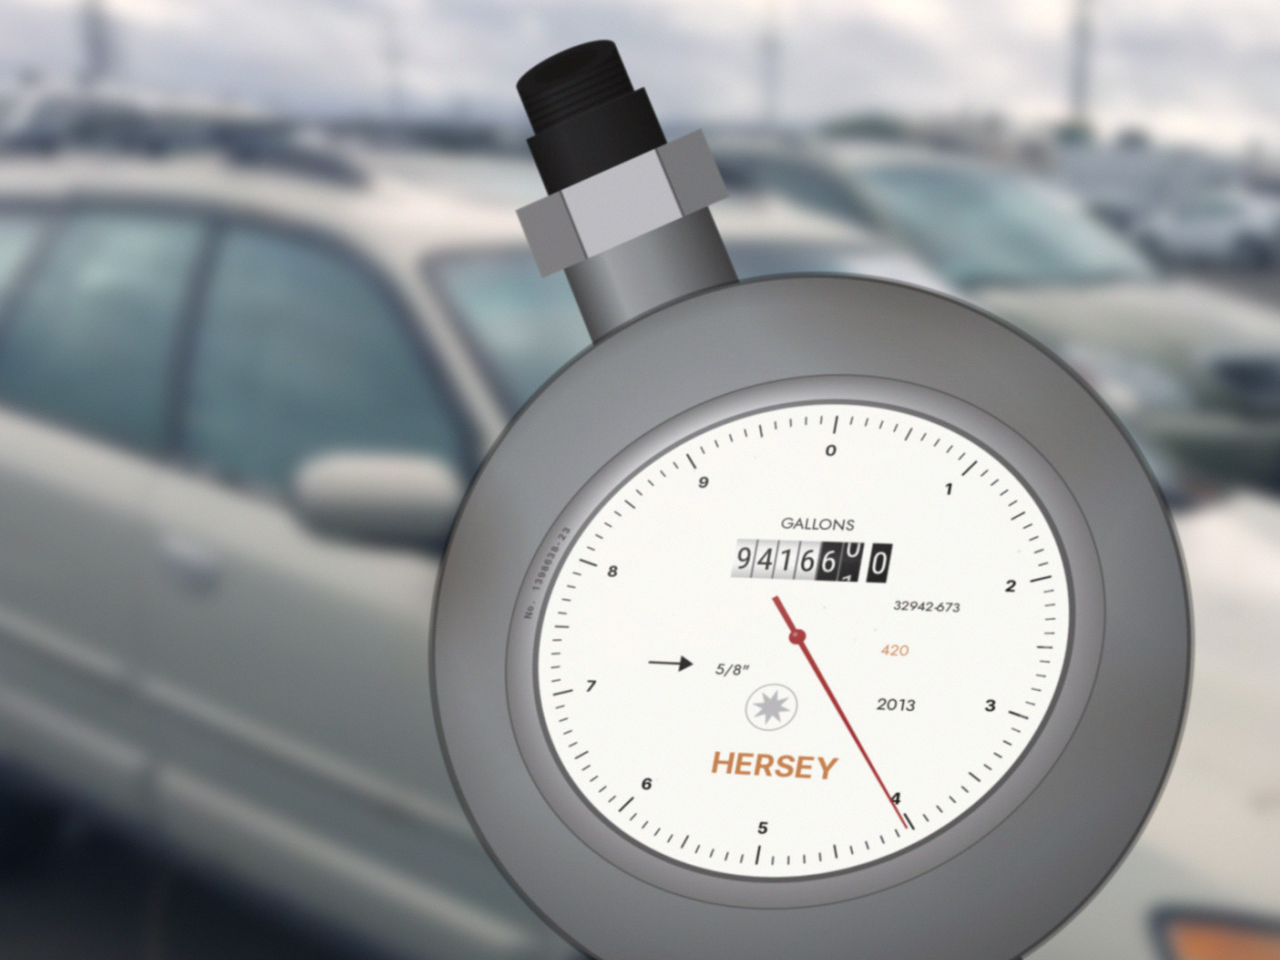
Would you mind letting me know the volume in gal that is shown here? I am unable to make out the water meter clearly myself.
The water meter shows 9416604.0 gal
